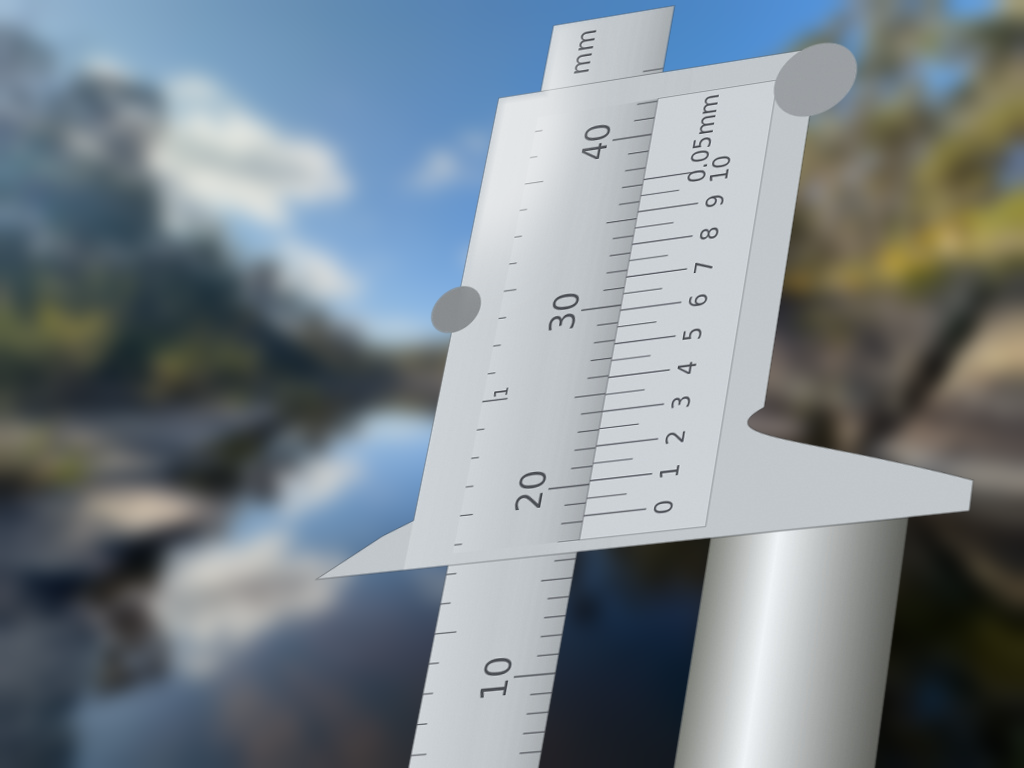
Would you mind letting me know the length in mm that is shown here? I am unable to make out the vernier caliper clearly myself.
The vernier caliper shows 18.3 mm
